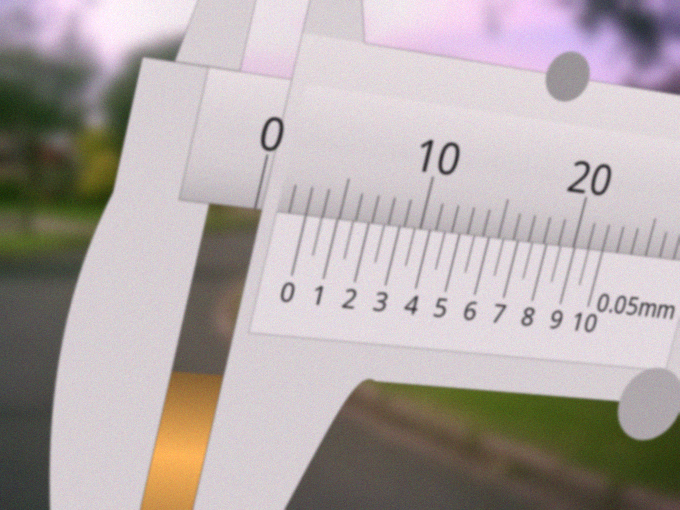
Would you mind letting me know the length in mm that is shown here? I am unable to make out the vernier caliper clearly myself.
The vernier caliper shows 3.0 mm
